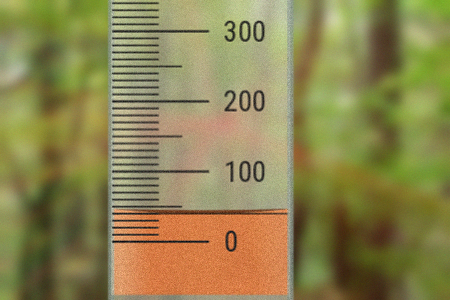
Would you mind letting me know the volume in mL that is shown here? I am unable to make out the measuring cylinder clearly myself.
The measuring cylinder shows 40 mL
